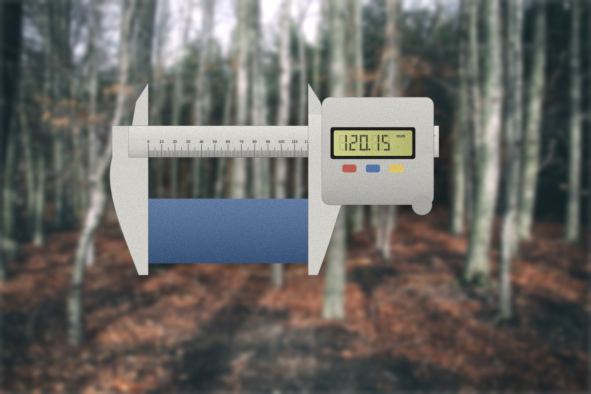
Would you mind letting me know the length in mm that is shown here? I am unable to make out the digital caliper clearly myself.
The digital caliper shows 120.15 mm
